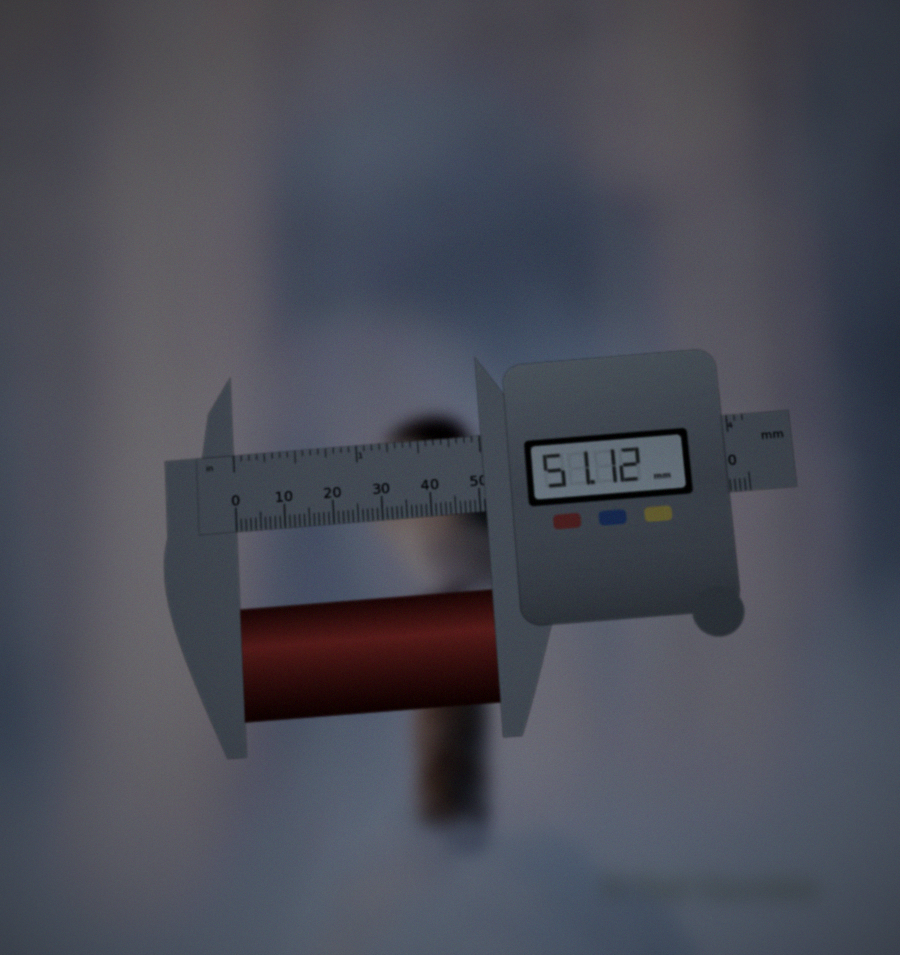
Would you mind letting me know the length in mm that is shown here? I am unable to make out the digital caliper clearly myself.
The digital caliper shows 51.12 mm
